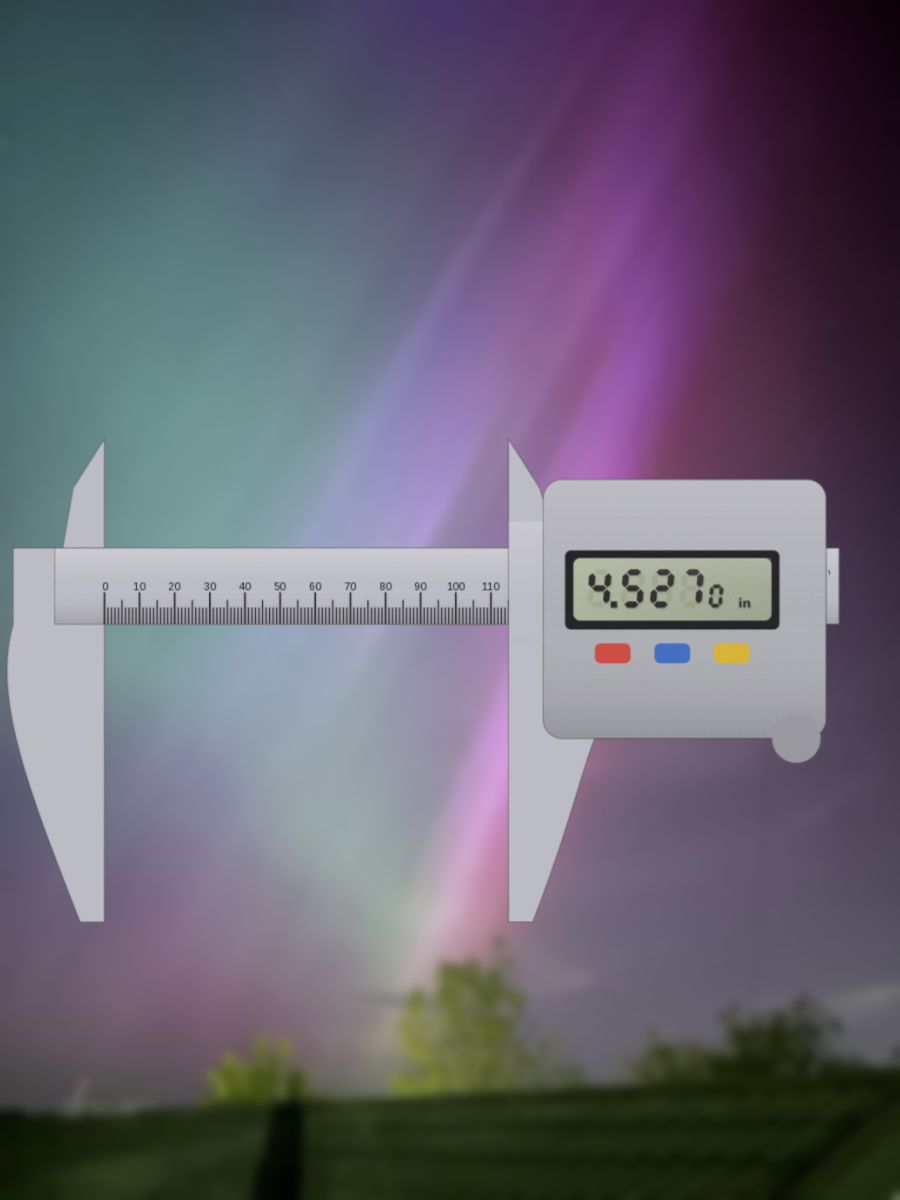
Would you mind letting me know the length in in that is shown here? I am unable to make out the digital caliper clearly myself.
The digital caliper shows 4.5270 in
